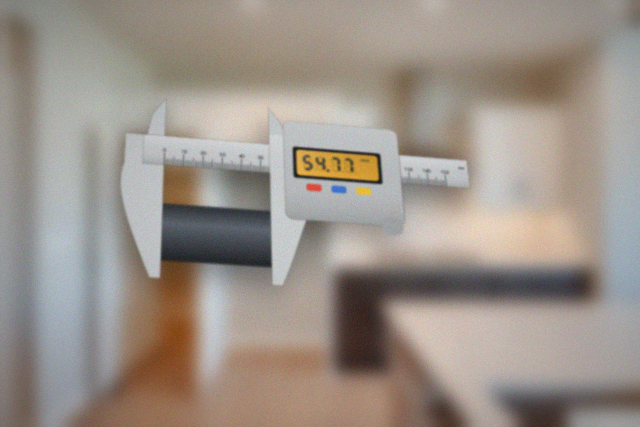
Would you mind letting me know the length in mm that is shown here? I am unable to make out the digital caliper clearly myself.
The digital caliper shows 54.77 mm
